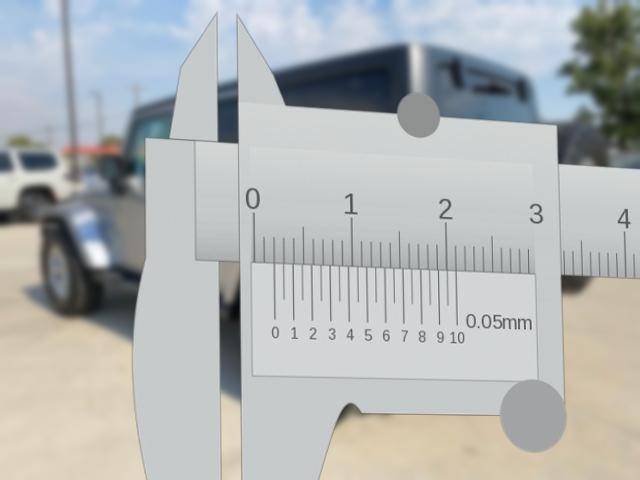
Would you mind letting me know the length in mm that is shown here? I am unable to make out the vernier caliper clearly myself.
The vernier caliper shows 2.0 mm
